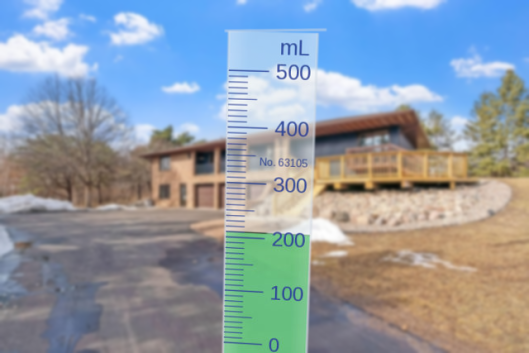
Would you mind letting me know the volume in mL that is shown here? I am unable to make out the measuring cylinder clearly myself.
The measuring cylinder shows 210 mL
